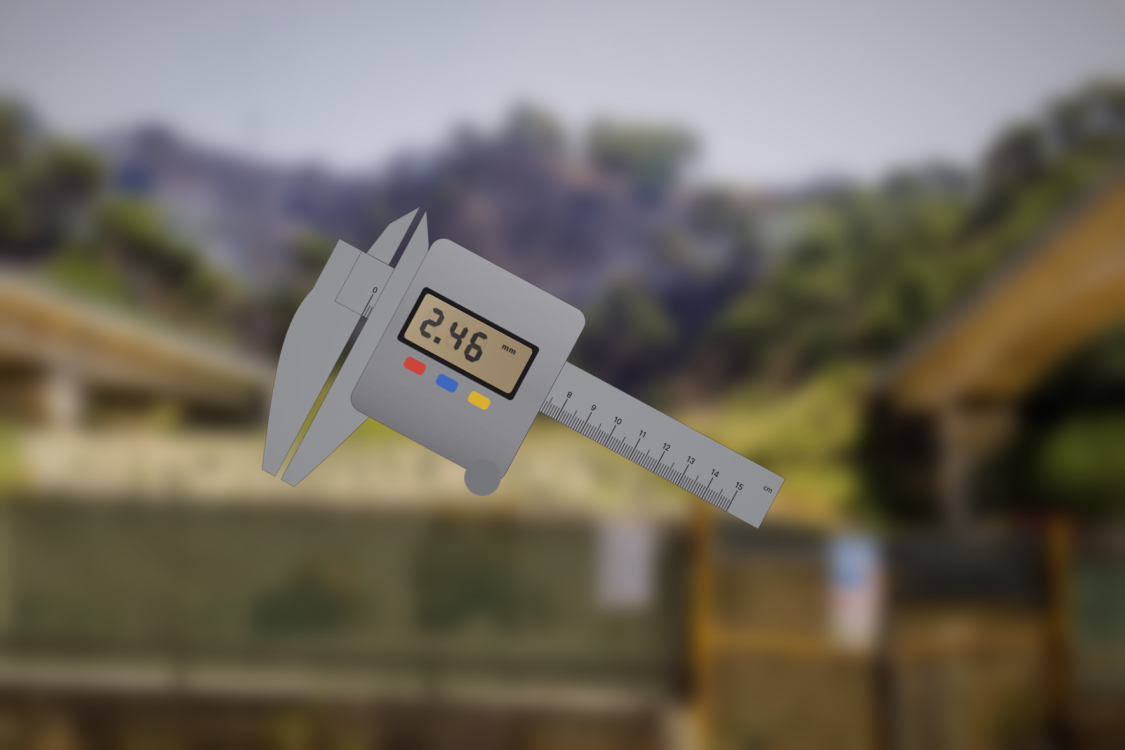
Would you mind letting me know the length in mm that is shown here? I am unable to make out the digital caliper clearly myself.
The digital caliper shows 2.46 mm
